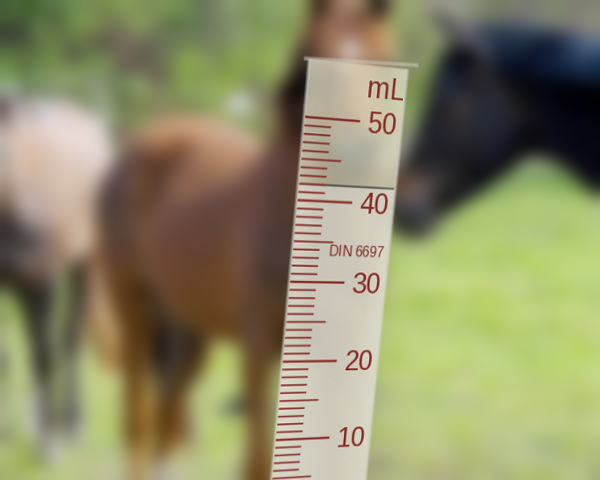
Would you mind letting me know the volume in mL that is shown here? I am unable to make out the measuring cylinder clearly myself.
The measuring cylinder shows 42 mL
